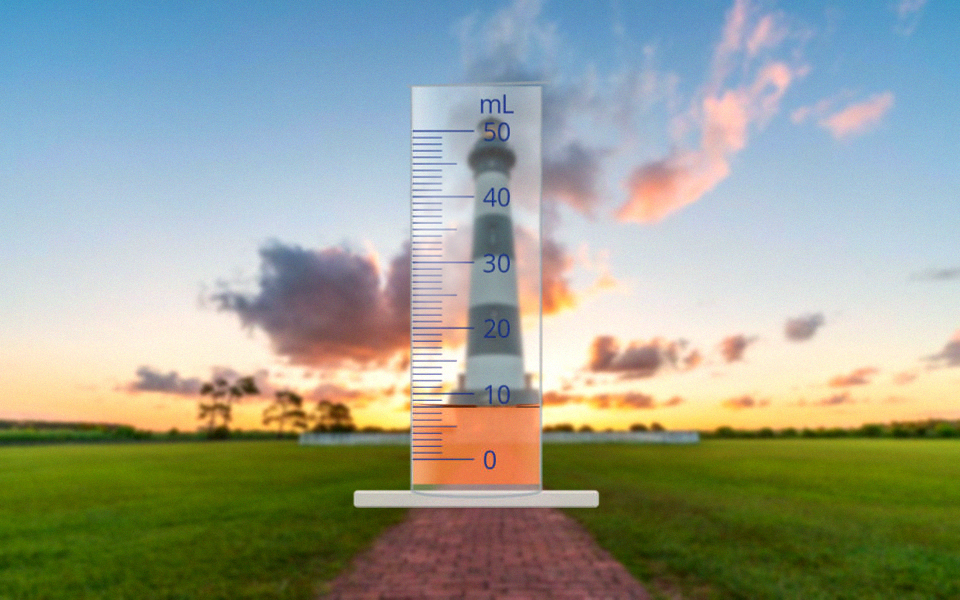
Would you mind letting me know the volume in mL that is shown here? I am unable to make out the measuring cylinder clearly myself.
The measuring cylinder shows 8 mL
